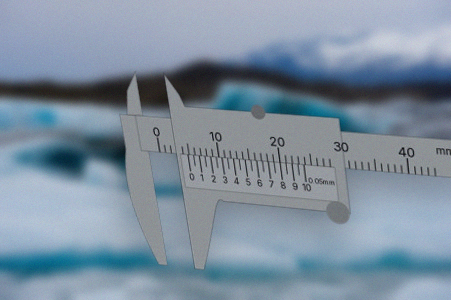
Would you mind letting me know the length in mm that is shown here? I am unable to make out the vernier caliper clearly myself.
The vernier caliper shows 4.8 mm
